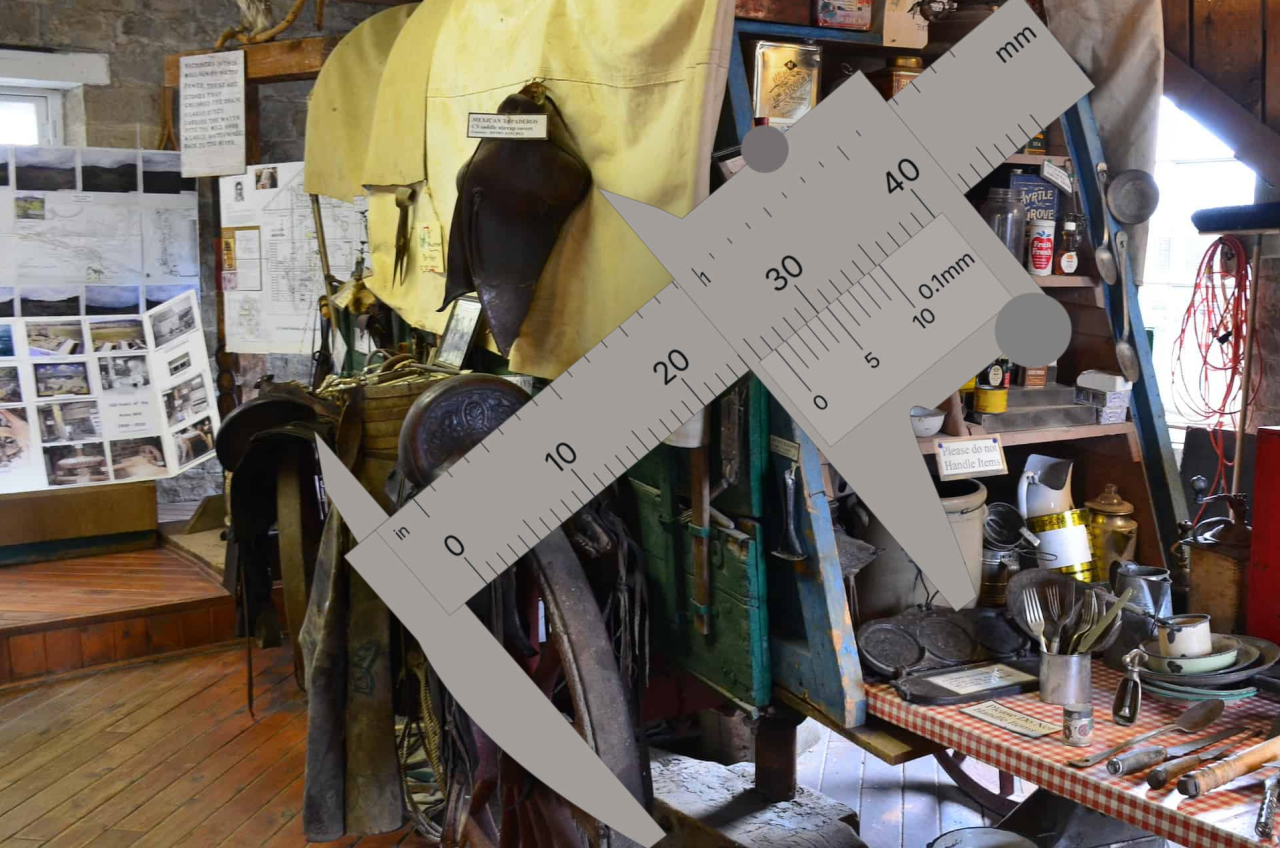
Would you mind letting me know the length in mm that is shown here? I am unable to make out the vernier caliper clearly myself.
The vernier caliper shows 26.2 mm
